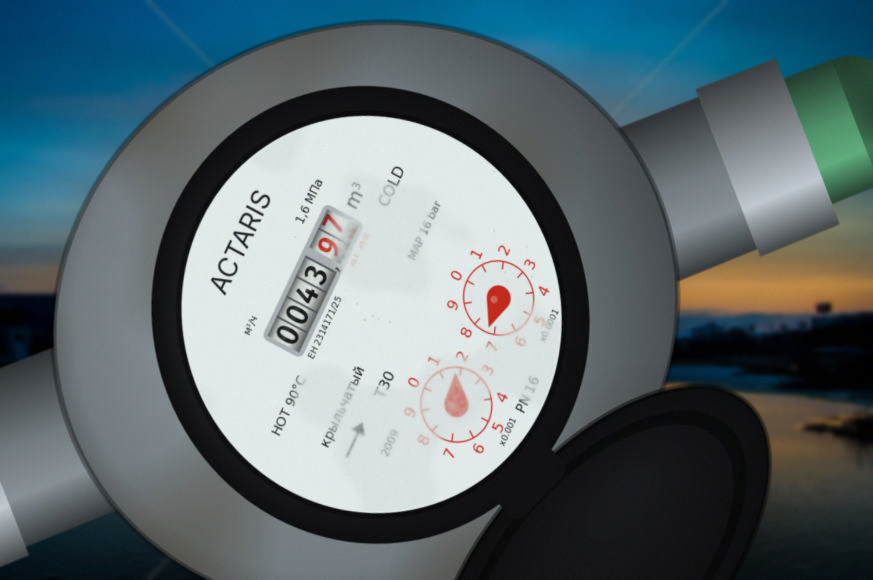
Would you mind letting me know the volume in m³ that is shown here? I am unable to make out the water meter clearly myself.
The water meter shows 43.9717 m³
